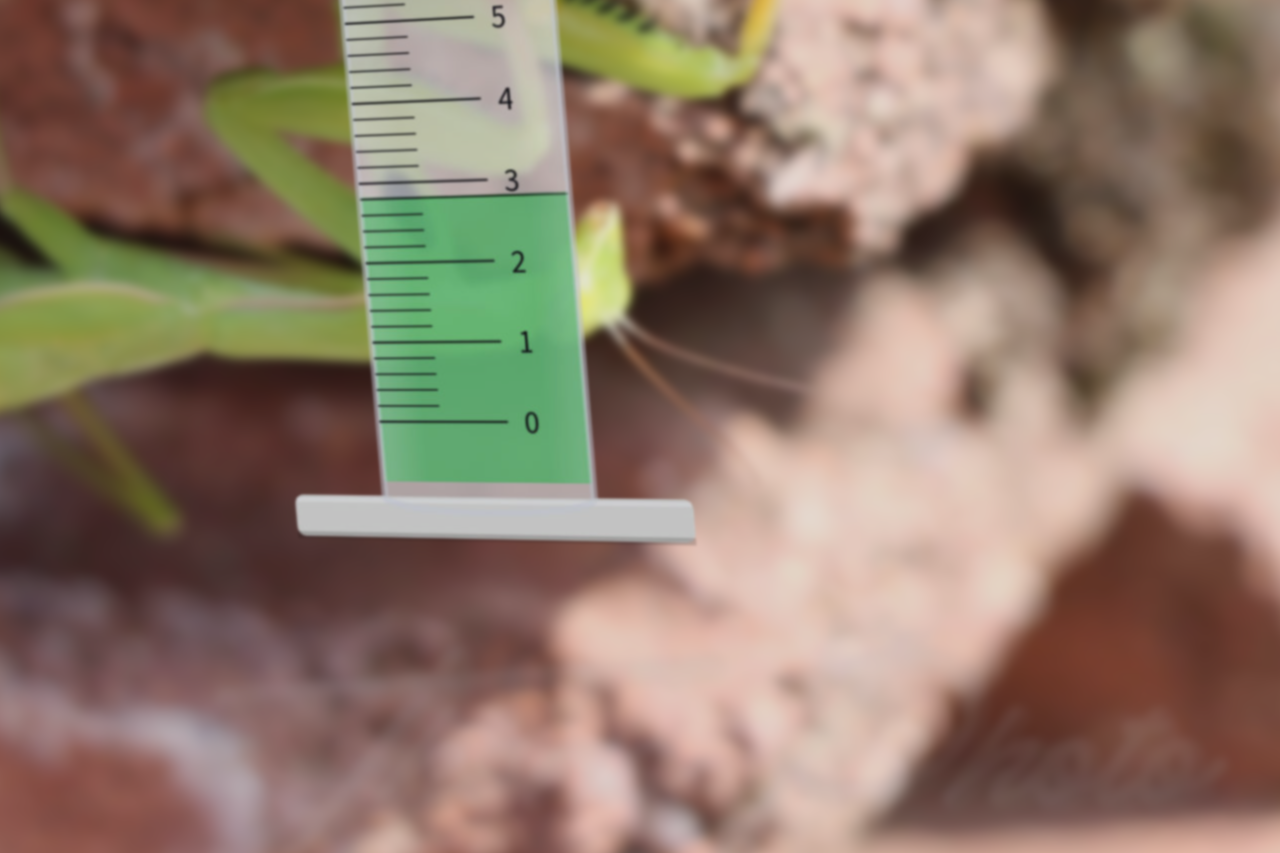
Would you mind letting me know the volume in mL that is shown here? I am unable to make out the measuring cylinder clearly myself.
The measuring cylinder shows 2.8 mL
